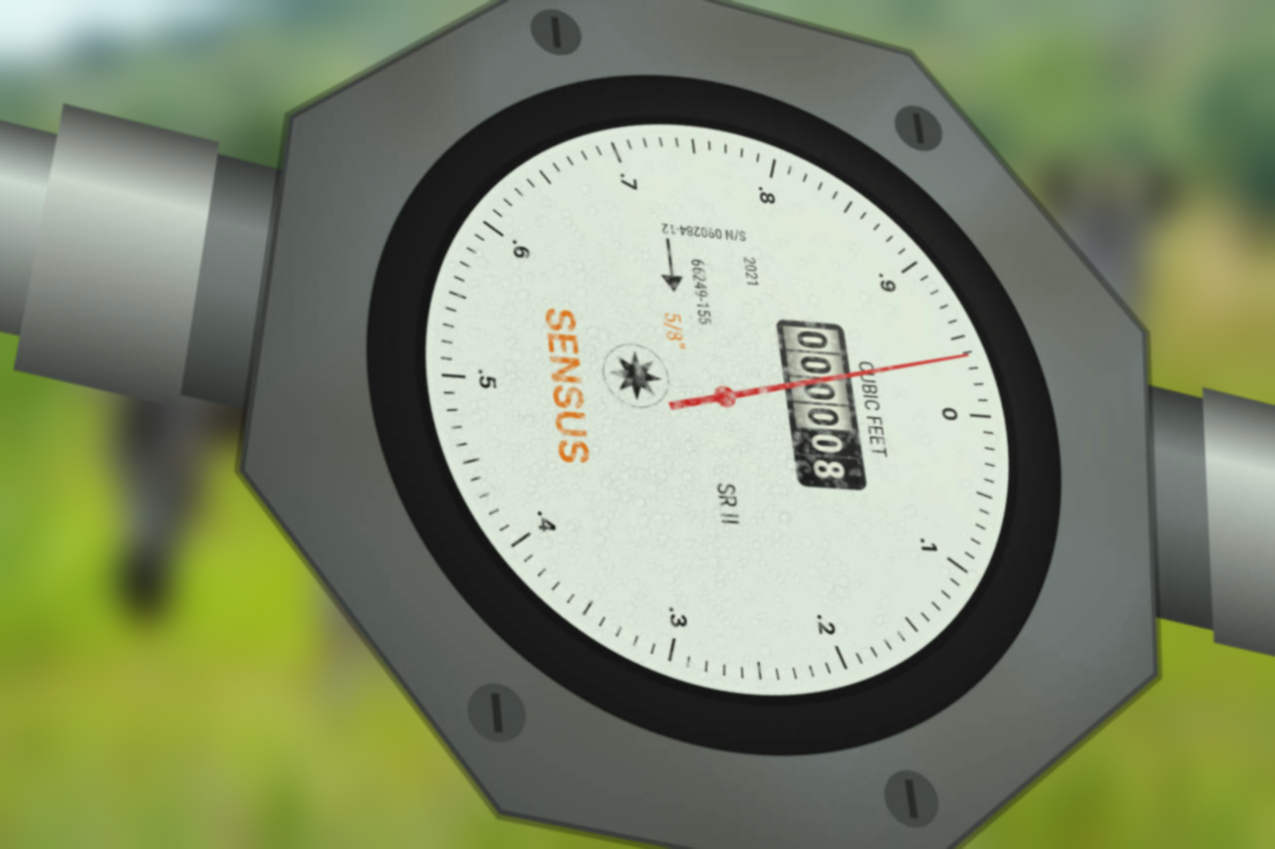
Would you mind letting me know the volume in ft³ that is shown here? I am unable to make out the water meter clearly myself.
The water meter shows 7.96 ft³
